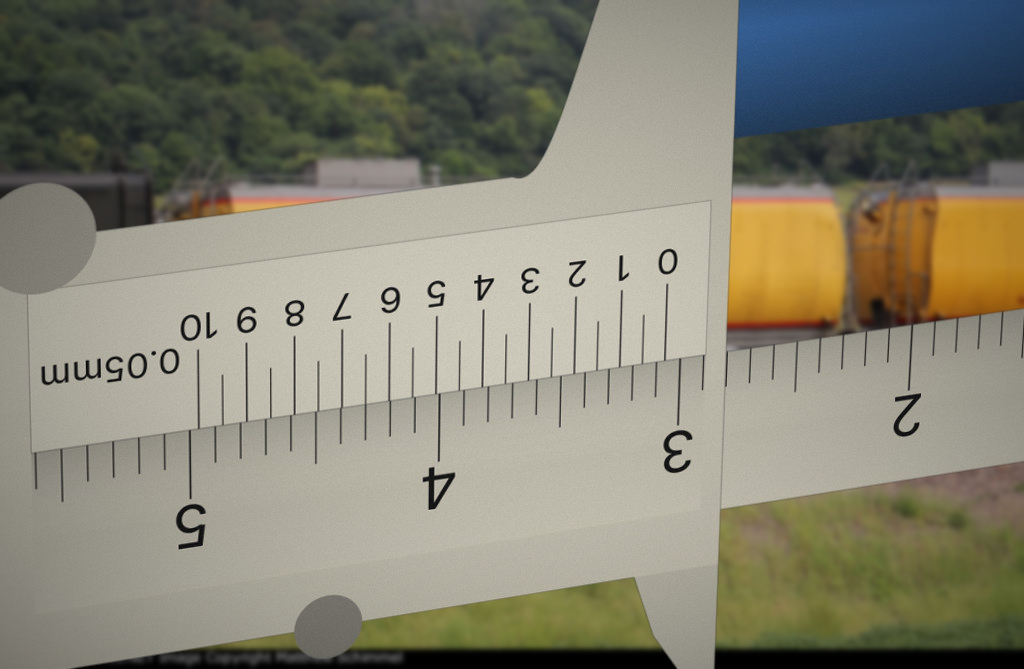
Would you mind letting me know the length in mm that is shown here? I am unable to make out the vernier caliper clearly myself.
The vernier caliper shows 30.65 mm
